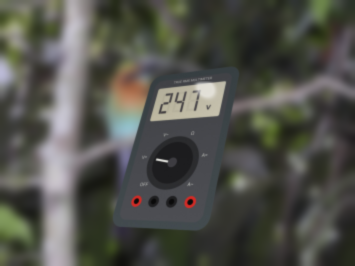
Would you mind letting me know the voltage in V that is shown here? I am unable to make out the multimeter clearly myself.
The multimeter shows 247 V
